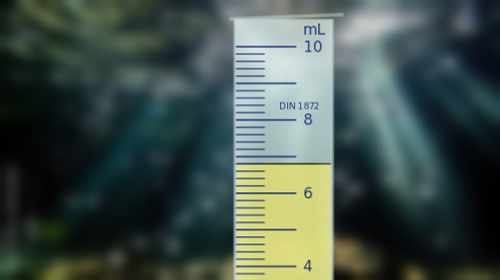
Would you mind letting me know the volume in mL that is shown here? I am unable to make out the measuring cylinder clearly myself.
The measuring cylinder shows 6.8 mL
